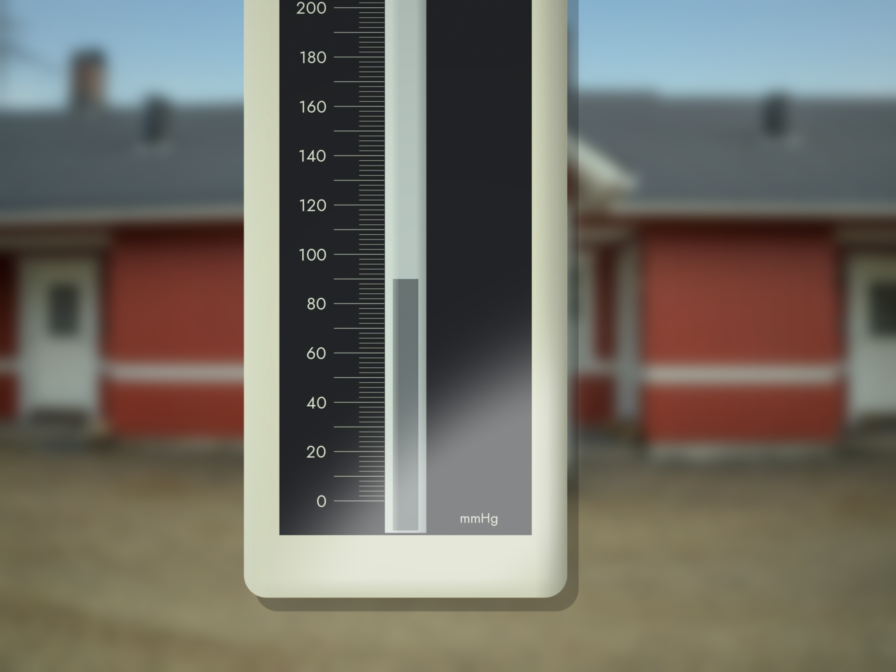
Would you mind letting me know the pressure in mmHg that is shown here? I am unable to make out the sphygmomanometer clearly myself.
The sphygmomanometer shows 90 mmHg
